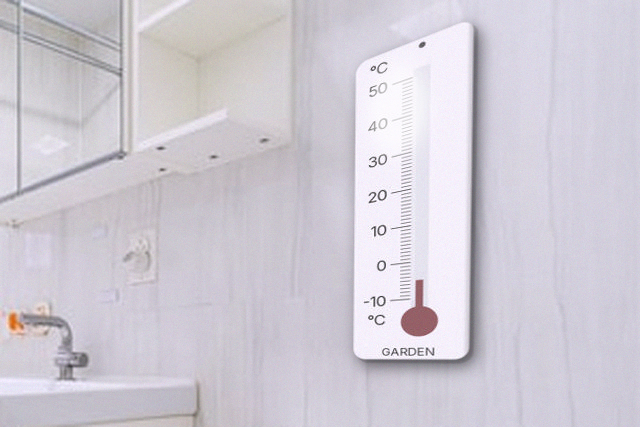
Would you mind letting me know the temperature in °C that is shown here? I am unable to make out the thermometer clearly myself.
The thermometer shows -5 °C
